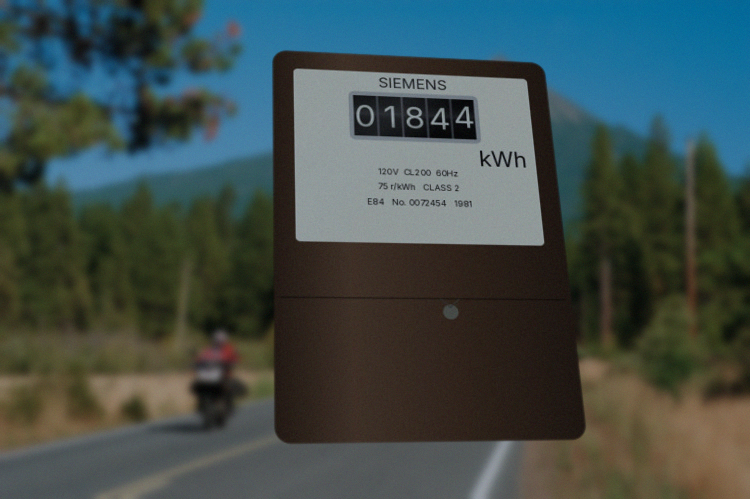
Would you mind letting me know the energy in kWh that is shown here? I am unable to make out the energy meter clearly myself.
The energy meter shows 1844 kWh
